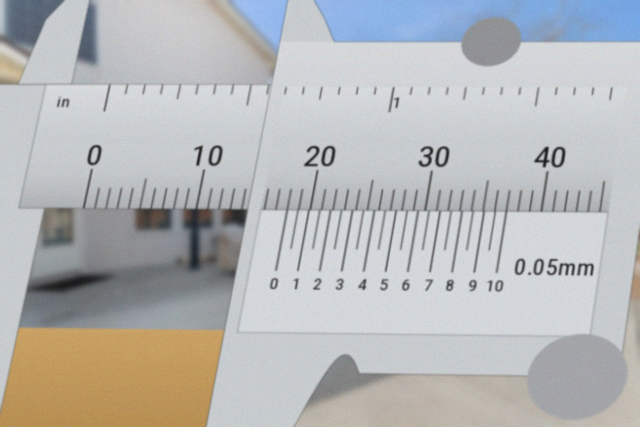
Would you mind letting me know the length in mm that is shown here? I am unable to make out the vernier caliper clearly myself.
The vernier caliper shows 18.0 mm
